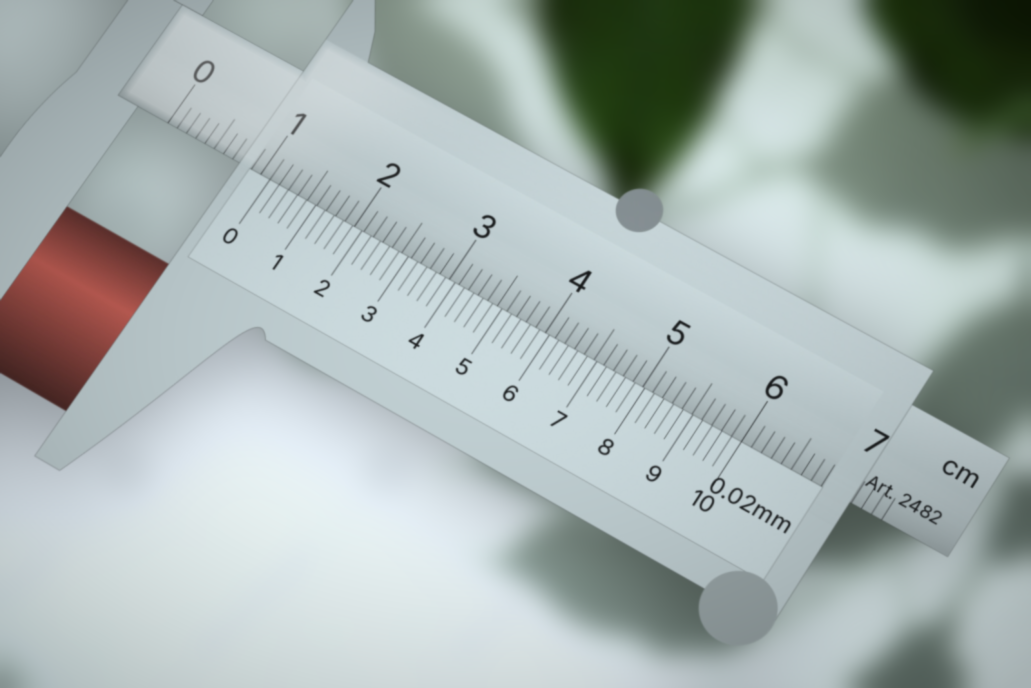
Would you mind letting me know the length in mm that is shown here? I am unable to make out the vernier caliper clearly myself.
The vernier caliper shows 11.0 mm
